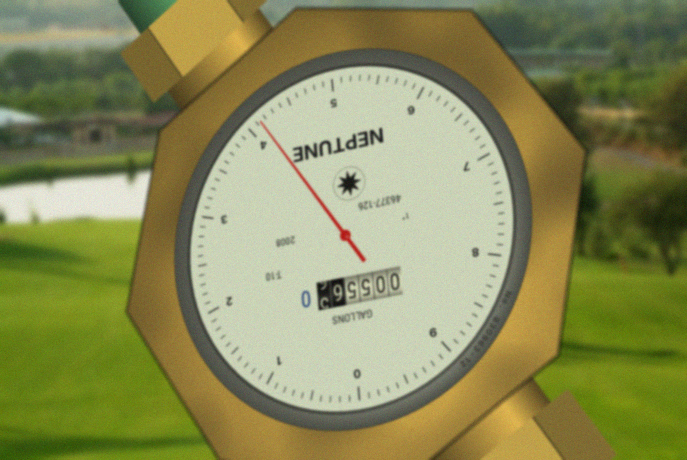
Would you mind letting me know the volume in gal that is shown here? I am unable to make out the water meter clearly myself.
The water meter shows 55654.1 gal
